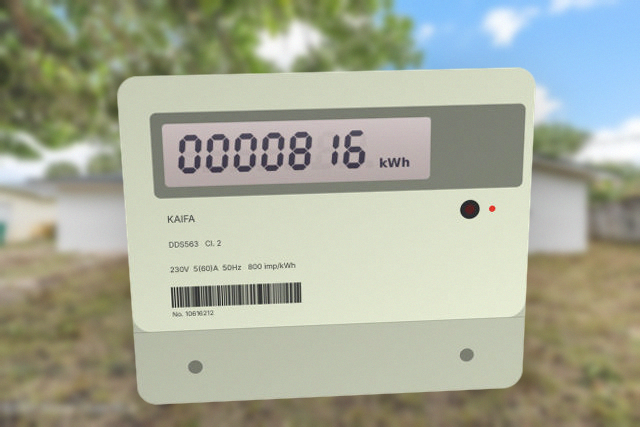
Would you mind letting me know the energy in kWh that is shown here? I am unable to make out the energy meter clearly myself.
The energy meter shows 816 kWh
